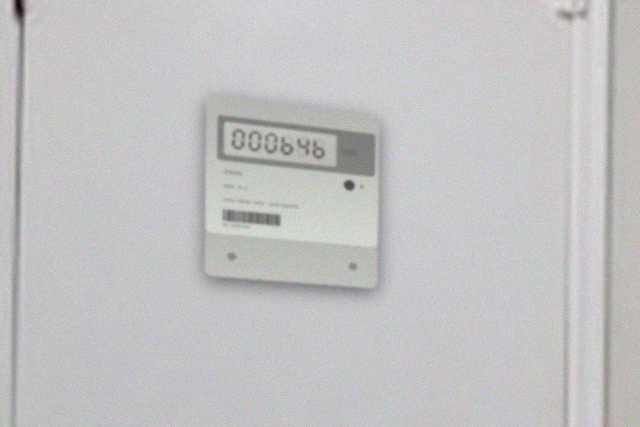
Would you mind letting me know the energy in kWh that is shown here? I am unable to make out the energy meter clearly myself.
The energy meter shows 646 kWh
